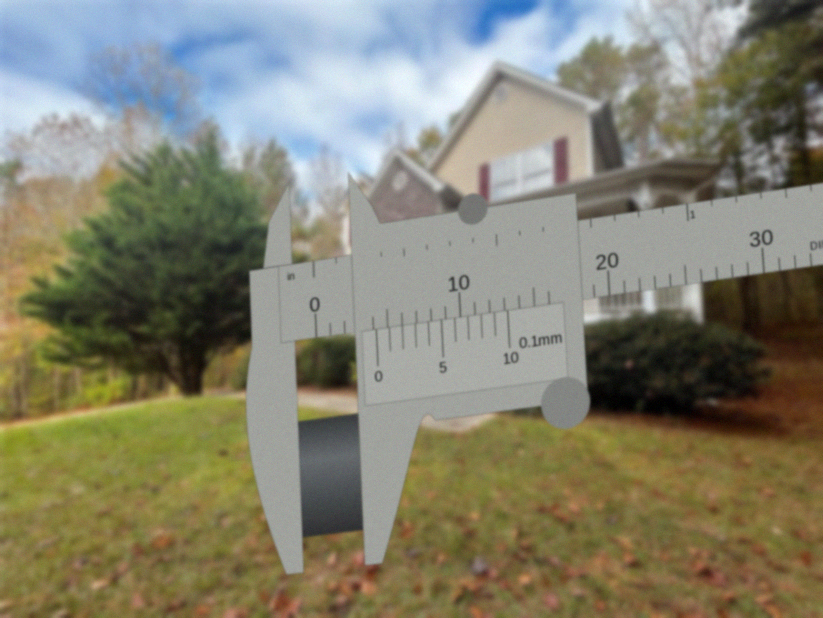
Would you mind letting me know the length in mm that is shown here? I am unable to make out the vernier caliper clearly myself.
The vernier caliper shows 4.2 mm
